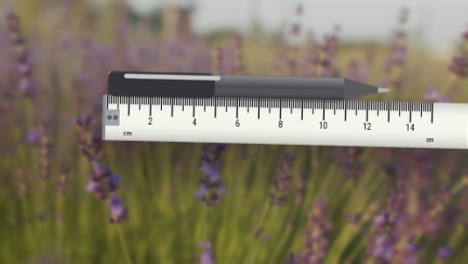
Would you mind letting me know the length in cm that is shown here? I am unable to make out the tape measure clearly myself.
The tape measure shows 13 cm
